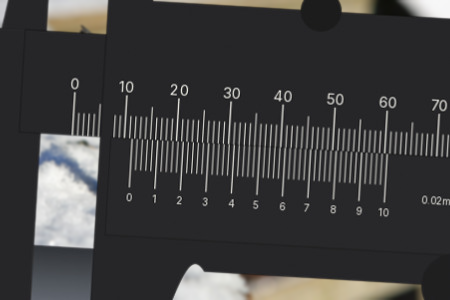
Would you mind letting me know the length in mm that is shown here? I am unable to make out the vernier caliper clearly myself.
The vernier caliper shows 11.5 mm
